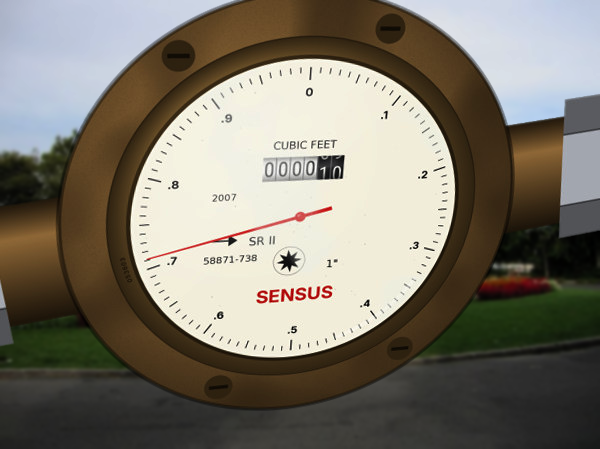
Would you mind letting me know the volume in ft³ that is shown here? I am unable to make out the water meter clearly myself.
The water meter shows 9.71 ft³
